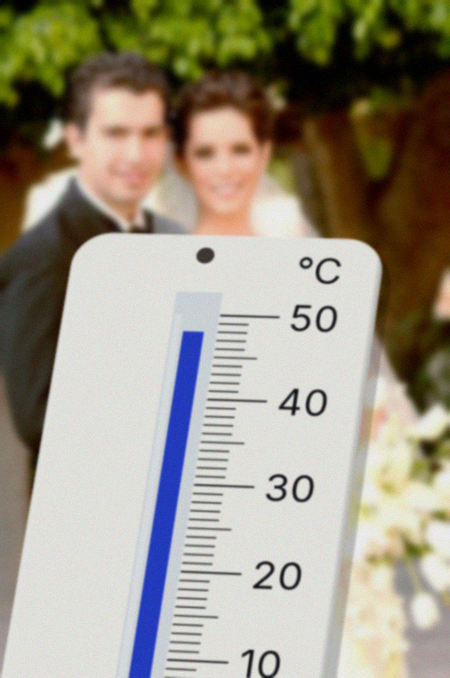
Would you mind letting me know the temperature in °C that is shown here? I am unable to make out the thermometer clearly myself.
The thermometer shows 48 °C
